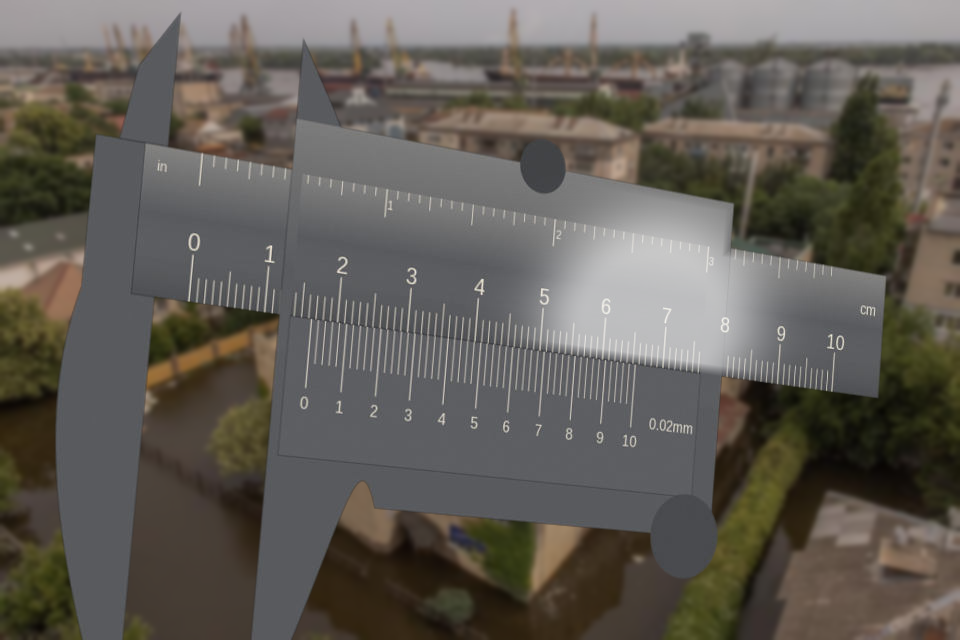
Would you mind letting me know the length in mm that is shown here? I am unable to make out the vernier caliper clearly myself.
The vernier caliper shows 16.4 mm
